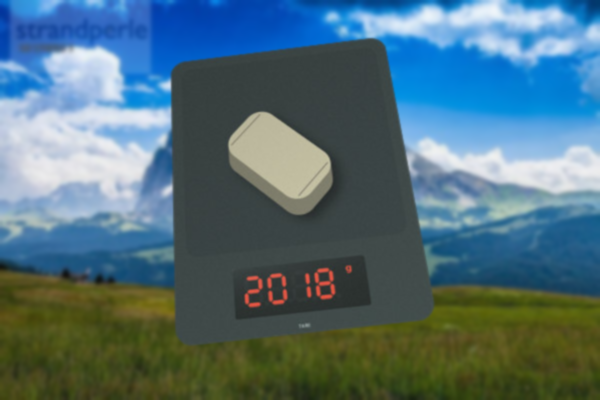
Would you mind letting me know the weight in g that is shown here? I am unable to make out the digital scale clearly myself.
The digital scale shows 2018 g
